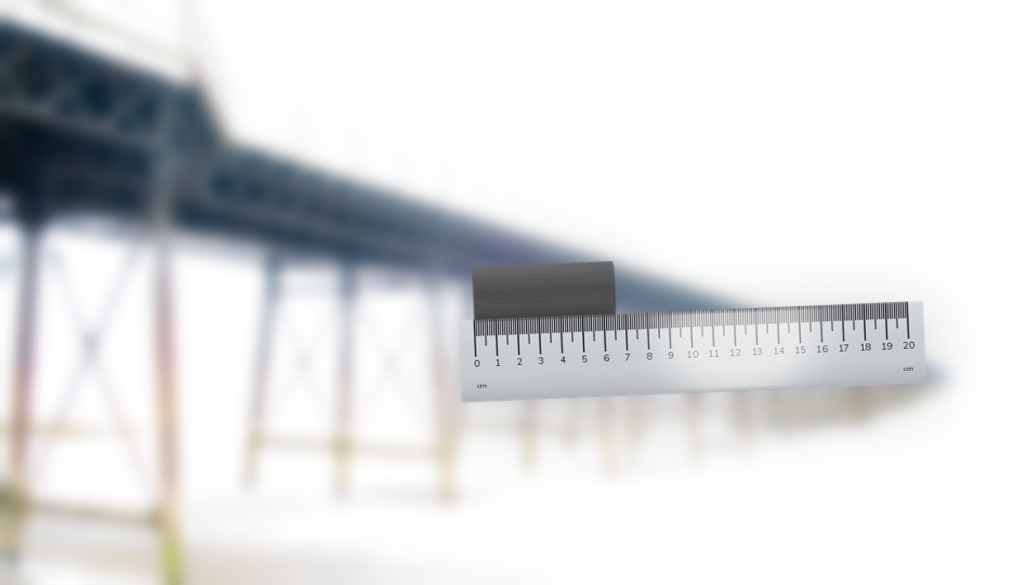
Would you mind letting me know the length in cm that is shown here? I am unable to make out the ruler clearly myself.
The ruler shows 6.5 cm
